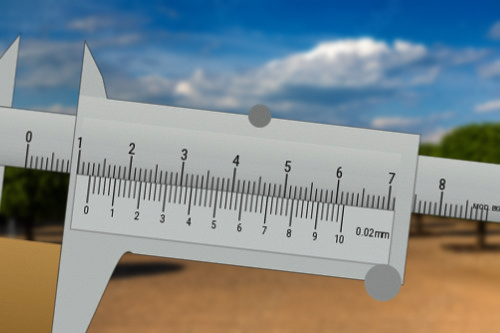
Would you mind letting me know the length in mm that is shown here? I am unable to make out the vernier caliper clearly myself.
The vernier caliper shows 12.5 mm
